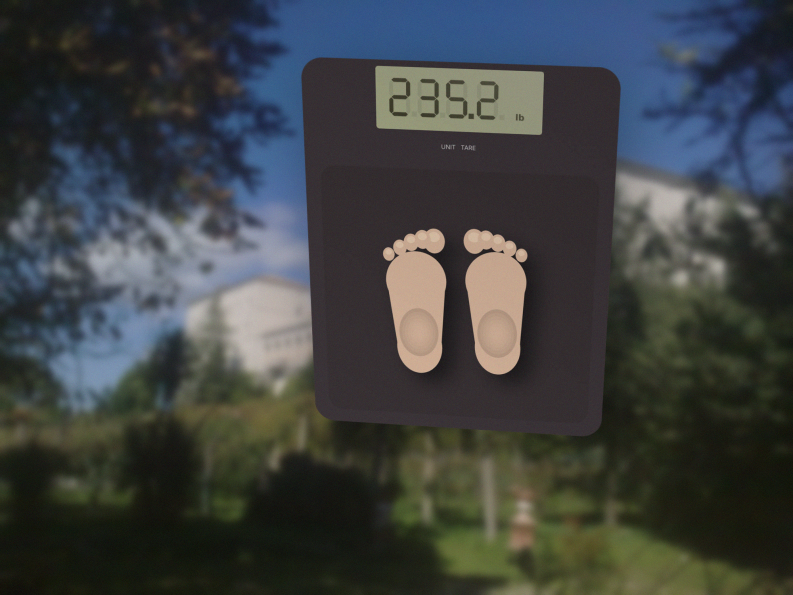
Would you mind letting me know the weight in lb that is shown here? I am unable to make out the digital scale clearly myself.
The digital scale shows 235.2 lb
